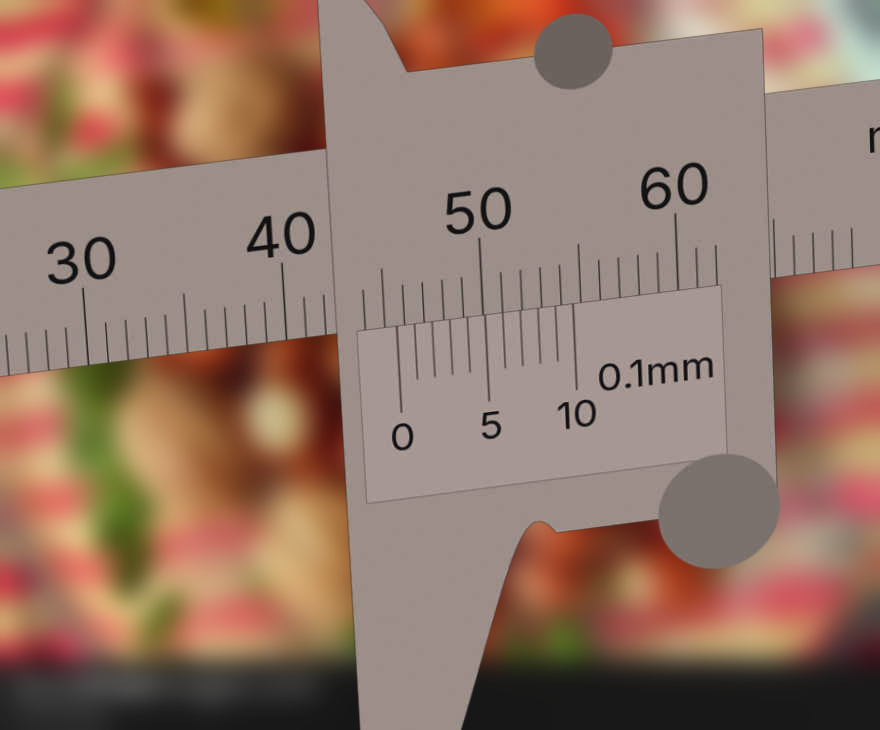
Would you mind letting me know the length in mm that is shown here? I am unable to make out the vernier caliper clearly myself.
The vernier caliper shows 45.6 mm
